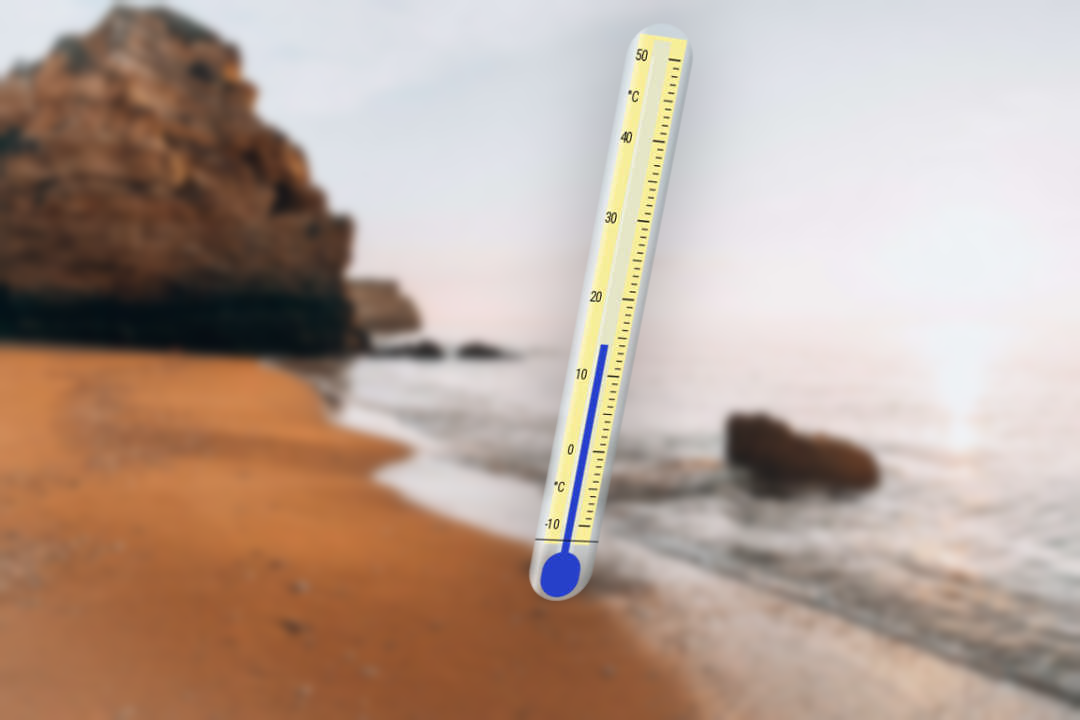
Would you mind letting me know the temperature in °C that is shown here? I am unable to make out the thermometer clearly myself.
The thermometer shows 14 °C
